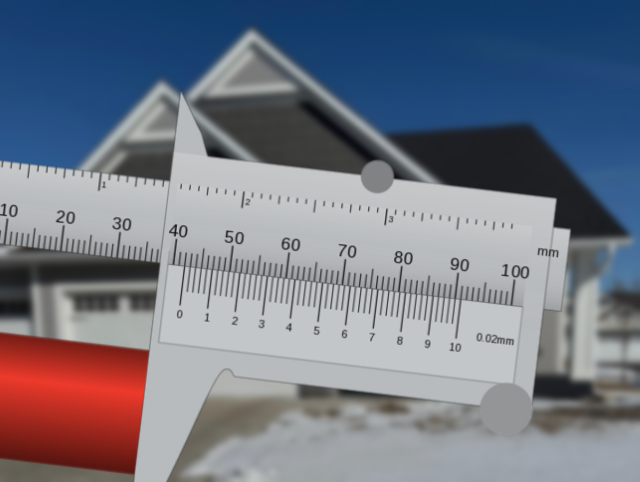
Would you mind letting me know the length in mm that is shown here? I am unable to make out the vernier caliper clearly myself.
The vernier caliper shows 42.0 mm
